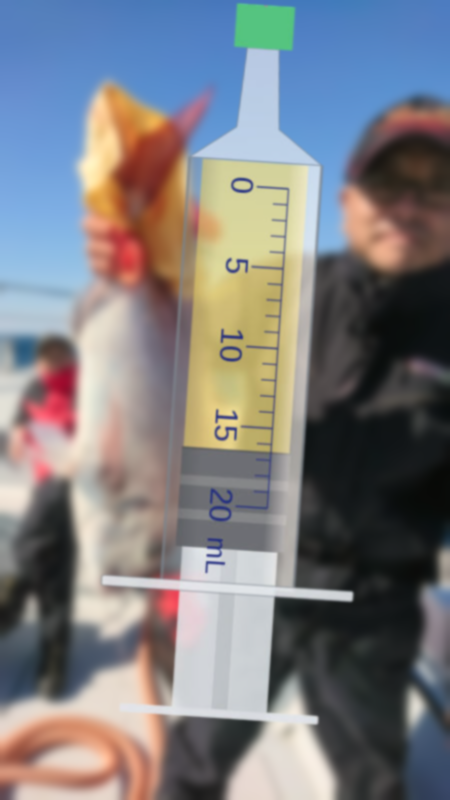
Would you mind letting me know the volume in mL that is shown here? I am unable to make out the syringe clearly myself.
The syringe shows 16.5 mL
